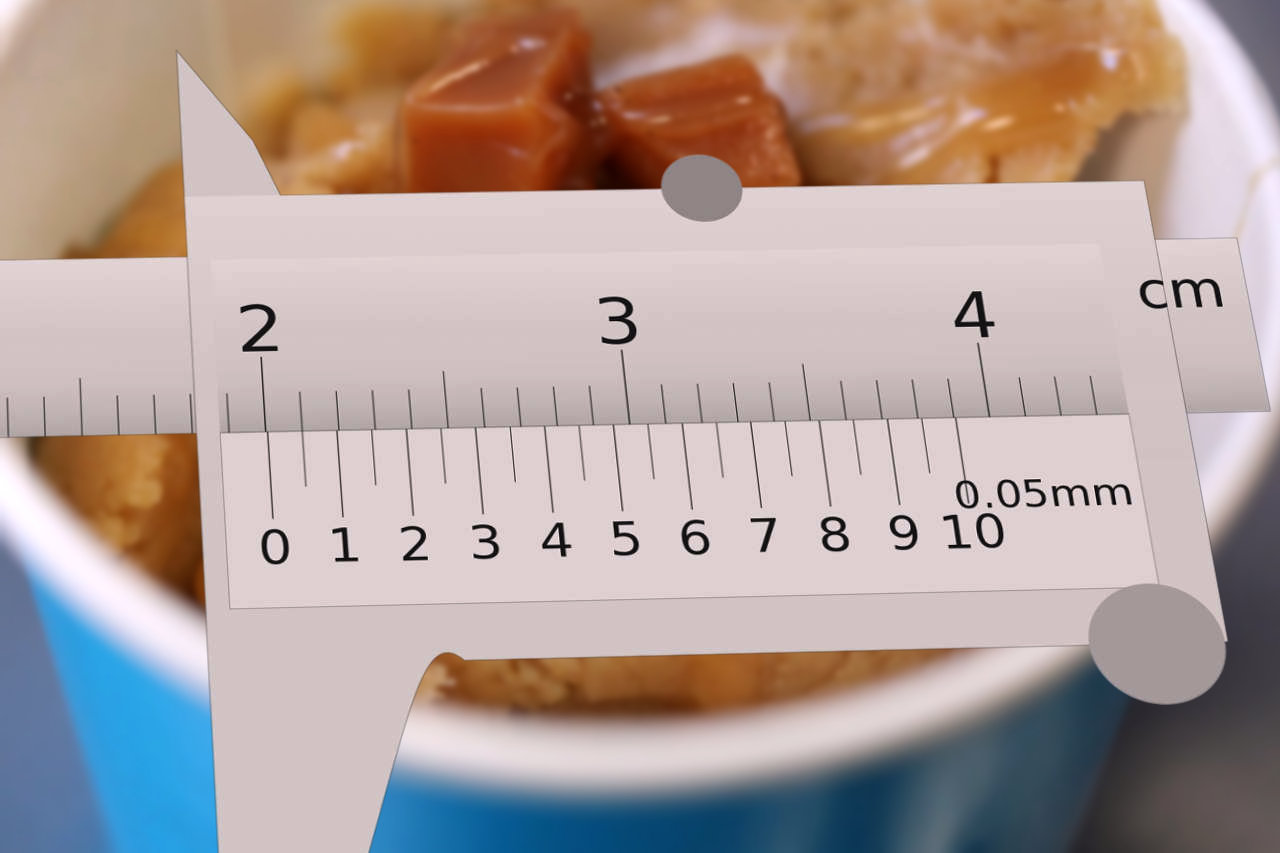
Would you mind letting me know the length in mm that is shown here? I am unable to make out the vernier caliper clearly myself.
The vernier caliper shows 20.05 mm
